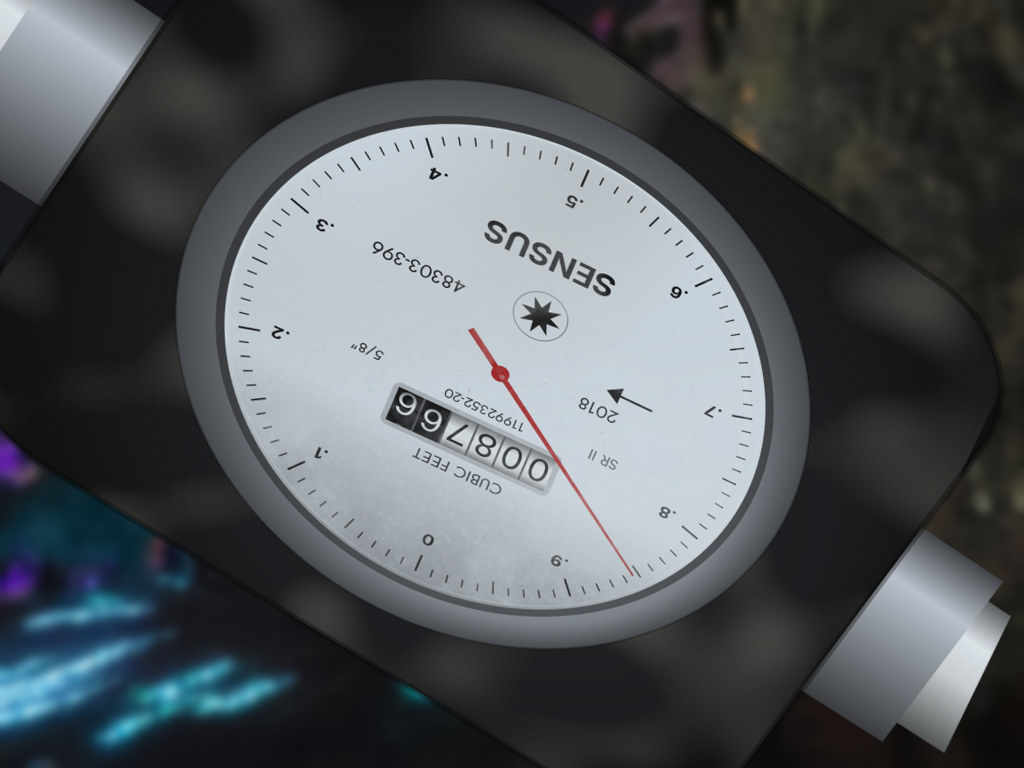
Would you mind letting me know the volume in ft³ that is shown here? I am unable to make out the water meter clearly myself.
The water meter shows 8765.85 ft³
